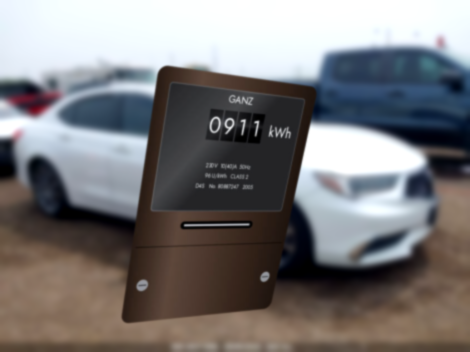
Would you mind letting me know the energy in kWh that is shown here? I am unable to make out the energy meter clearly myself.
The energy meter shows 911 kWh
